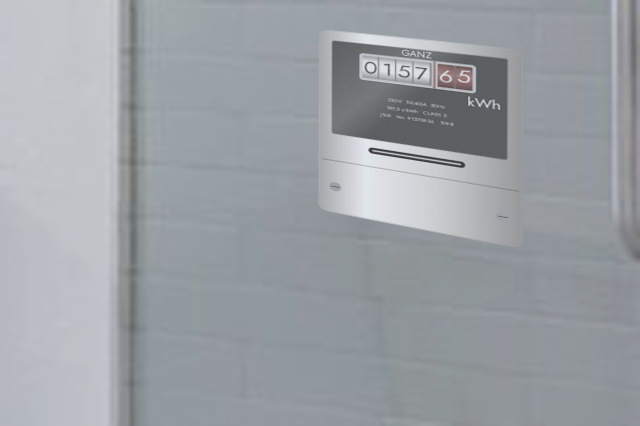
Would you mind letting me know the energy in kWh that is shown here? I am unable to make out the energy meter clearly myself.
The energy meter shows 157.65 kWh
